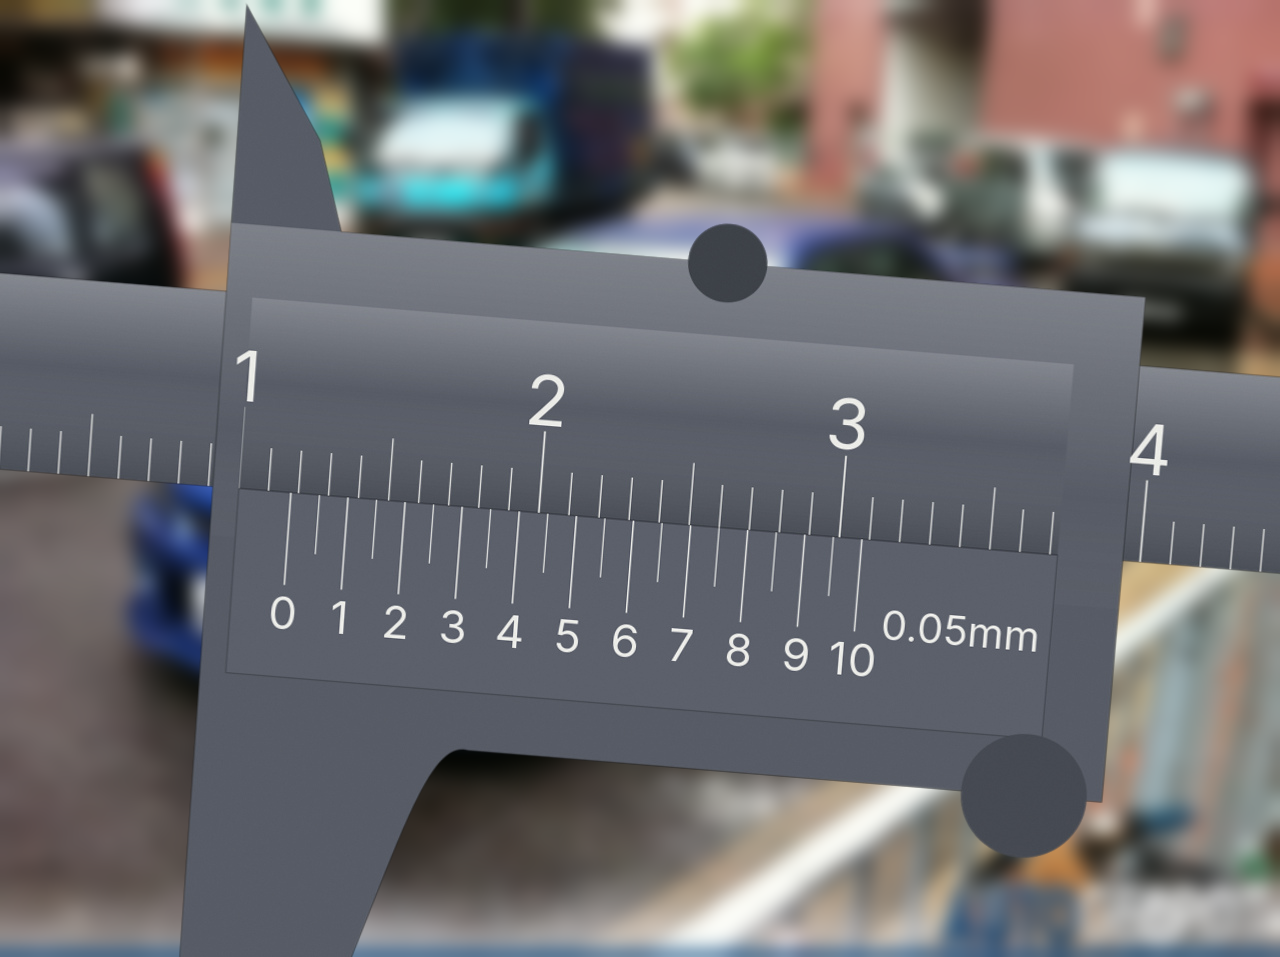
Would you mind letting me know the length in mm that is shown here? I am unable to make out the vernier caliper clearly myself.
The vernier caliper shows 11.75 mm
